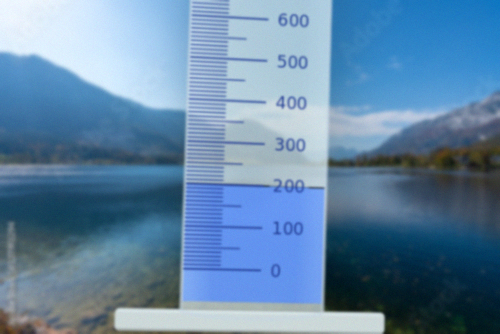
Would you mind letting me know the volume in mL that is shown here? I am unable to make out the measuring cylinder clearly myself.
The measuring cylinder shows 200 mL
